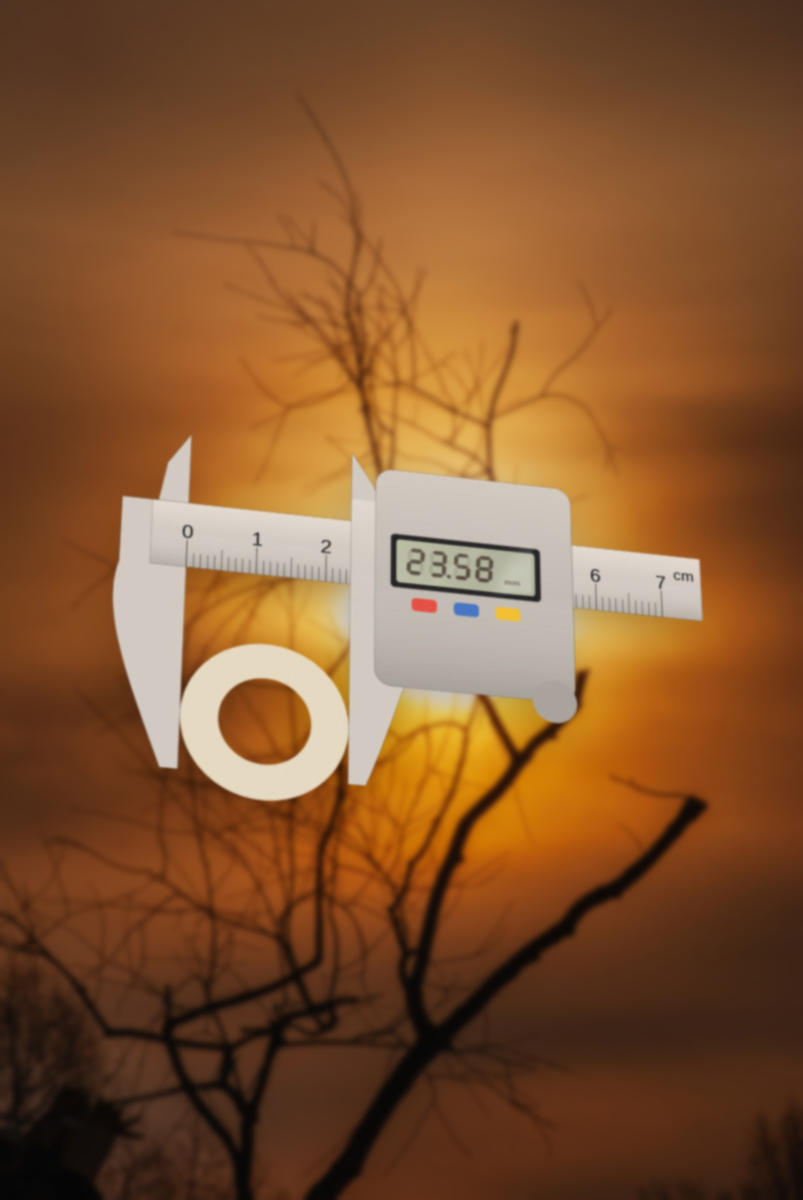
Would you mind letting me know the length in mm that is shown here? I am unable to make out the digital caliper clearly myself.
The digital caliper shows 23.58 mm
